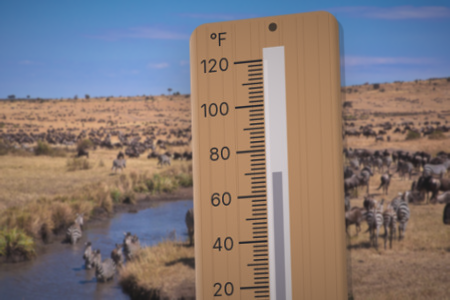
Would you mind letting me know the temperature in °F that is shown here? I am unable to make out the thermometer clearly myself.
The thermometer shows 70 °F
